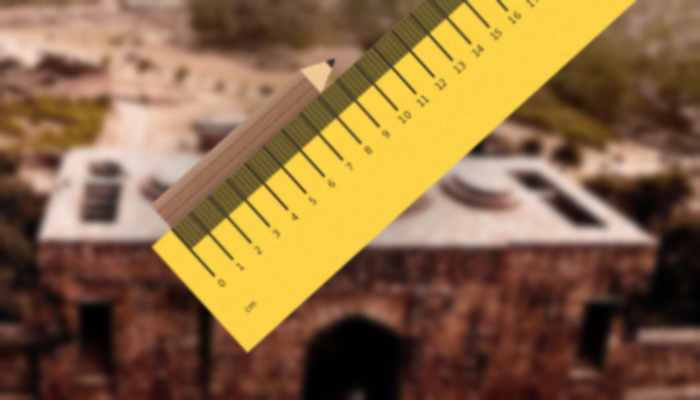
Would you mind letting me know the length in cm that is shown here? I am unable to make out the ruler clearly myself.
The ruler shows 9.5 cm
